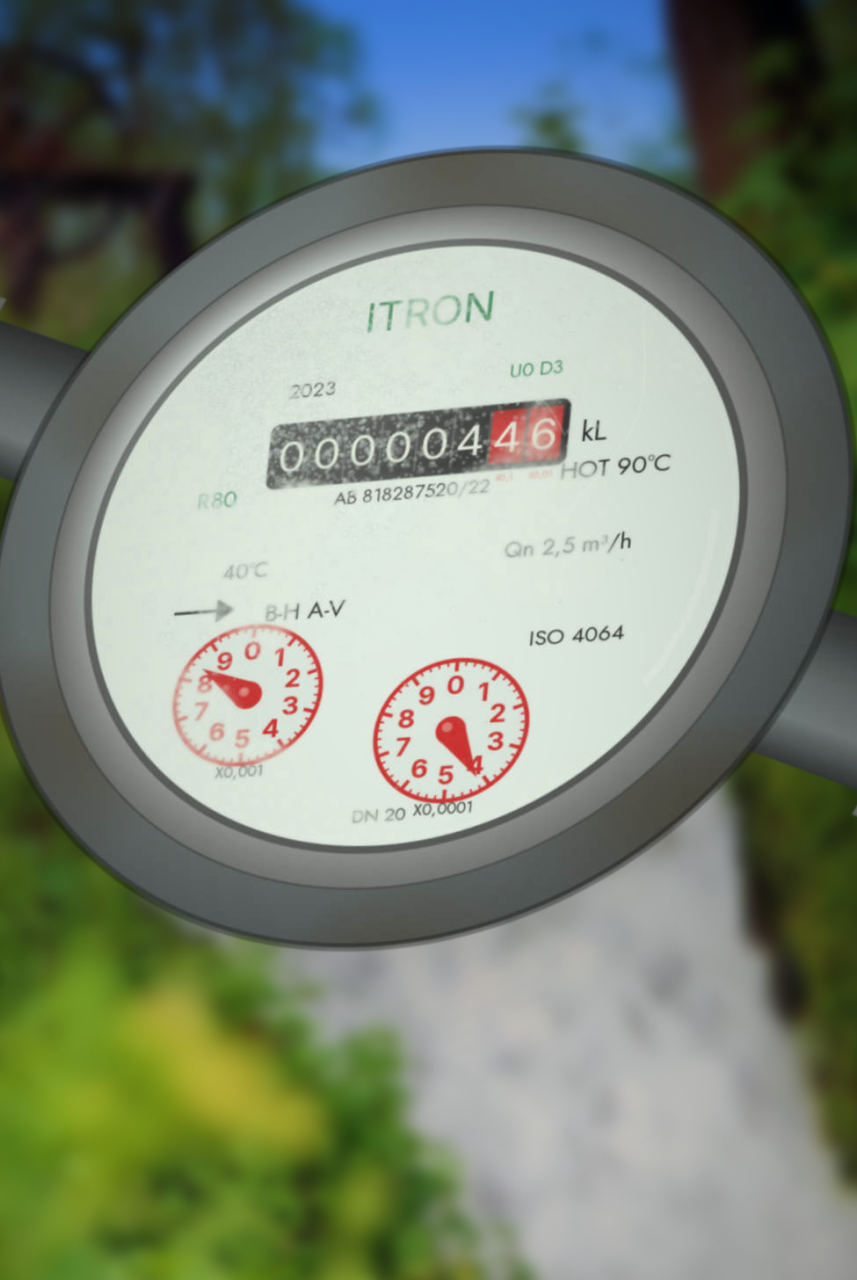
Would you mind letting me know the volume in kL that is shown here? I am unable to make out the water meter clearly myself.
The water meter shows 4.4684 kL
